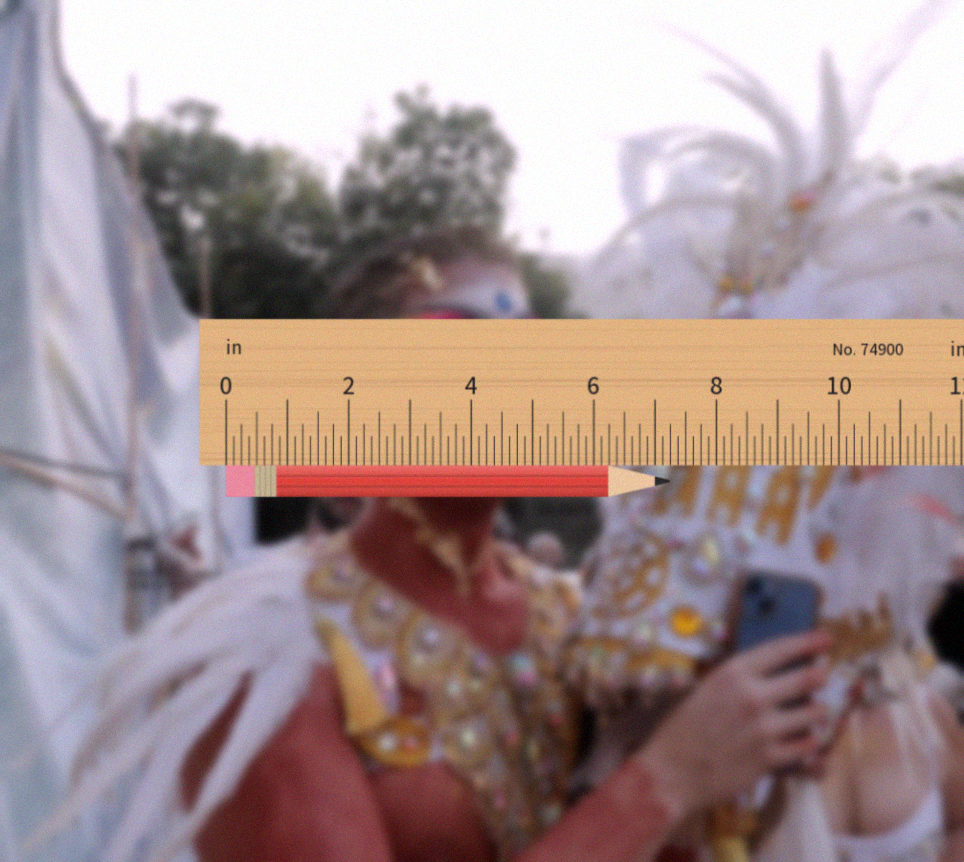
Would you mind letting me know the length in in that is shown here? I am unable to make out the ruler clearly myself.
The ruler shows 7.25 in
